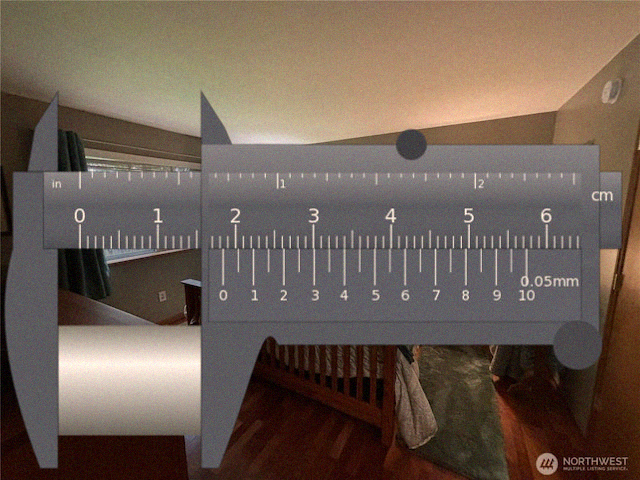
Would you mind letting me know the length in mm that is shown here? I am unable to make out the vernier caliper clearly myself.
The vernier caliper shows 18.4 mm
